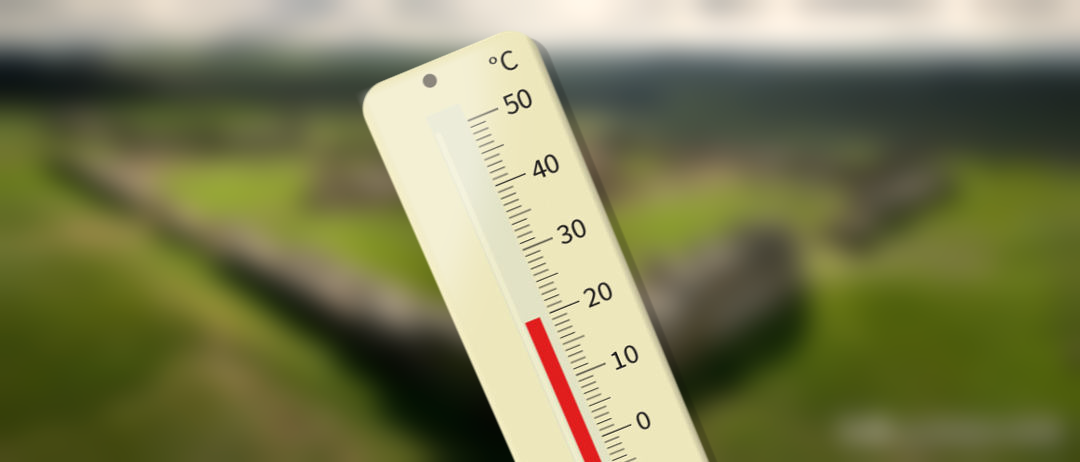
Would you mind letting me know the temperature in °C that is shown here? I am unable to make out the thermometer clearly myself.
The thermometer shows 20 °C
